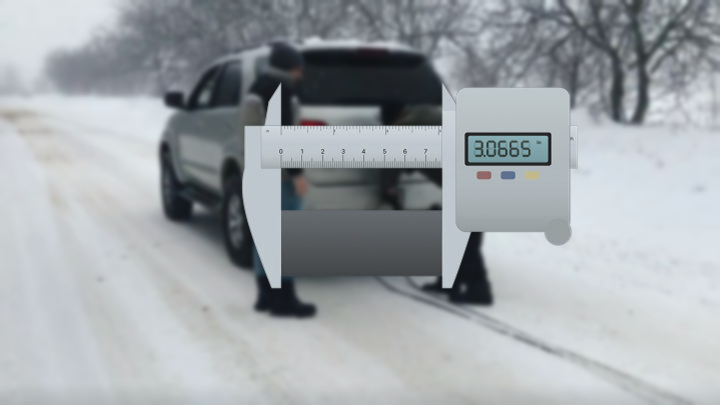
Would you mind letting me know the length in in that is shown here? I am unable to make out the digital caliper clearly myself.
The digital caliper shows 3.0665 in
